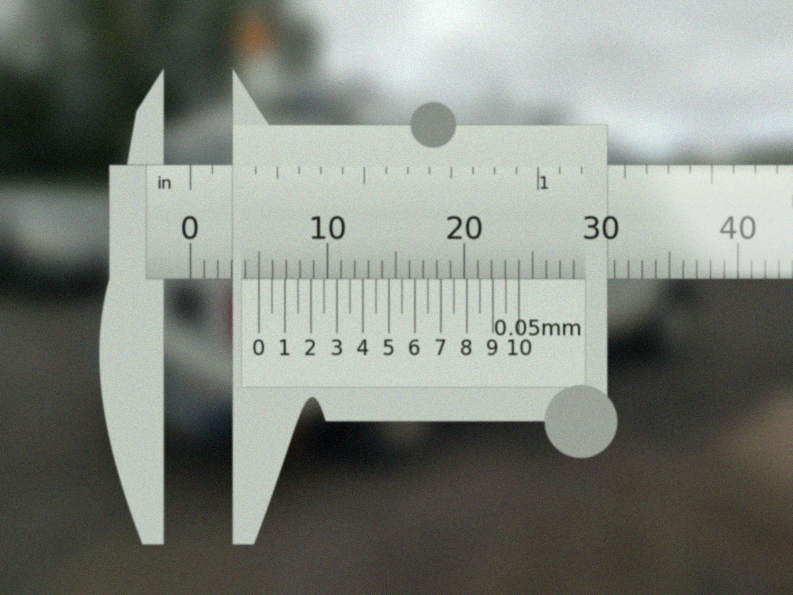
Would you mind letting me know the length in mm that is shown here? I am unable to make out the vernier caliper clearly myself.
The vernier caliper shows 5.0 mm
